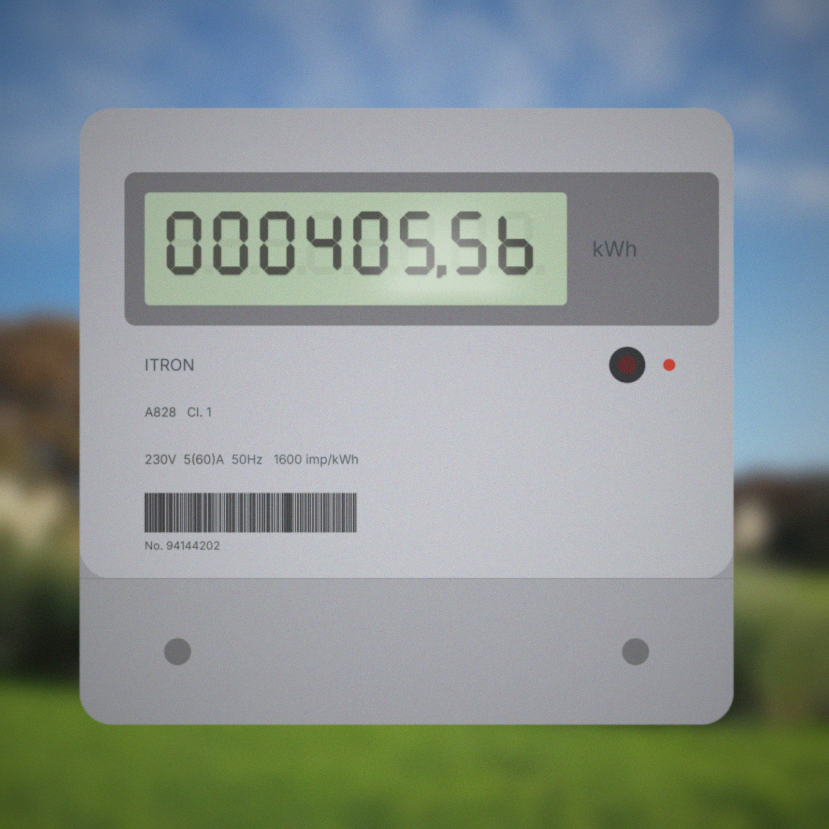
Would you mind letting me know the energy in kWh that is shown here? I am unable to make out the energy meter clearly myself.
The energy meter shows 405.56 kWh
